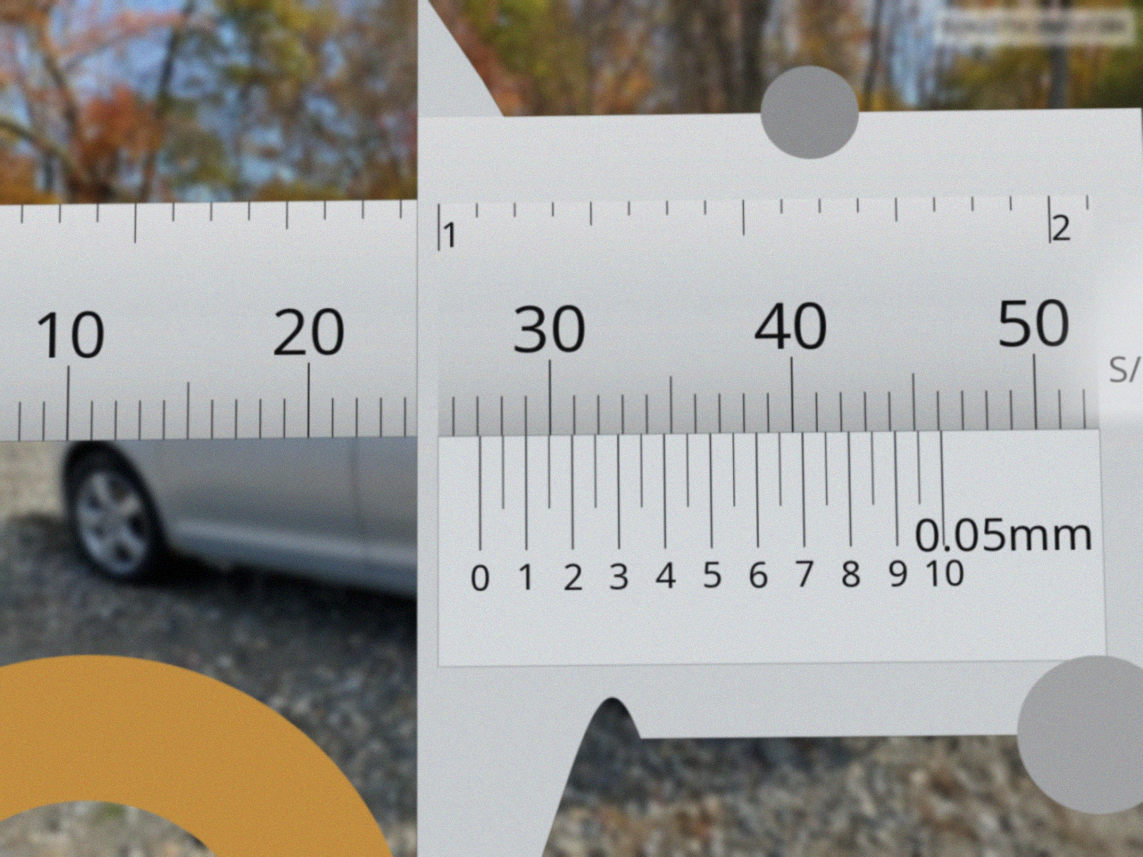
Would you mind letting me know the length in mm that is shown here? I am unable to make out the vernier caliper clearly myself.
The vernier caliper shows 27.1 mm
